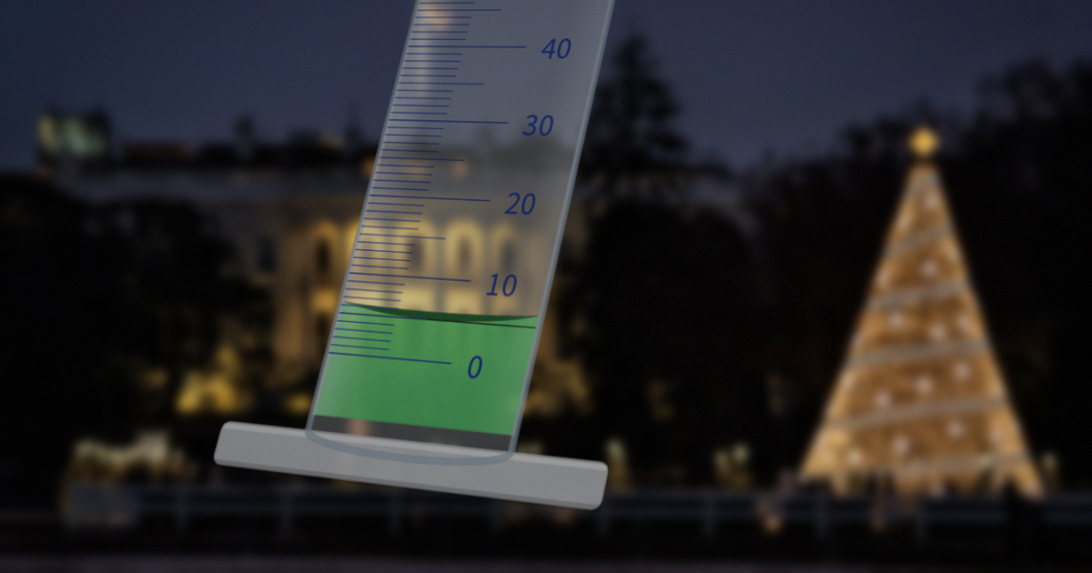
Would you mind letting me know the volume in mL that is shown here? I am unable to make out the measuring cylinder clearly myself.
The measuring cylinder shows 5 mL
